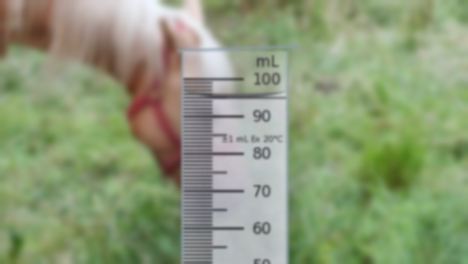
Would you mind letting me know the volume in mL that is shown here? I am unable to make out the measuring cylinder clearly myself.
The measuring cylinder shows 95 mL
